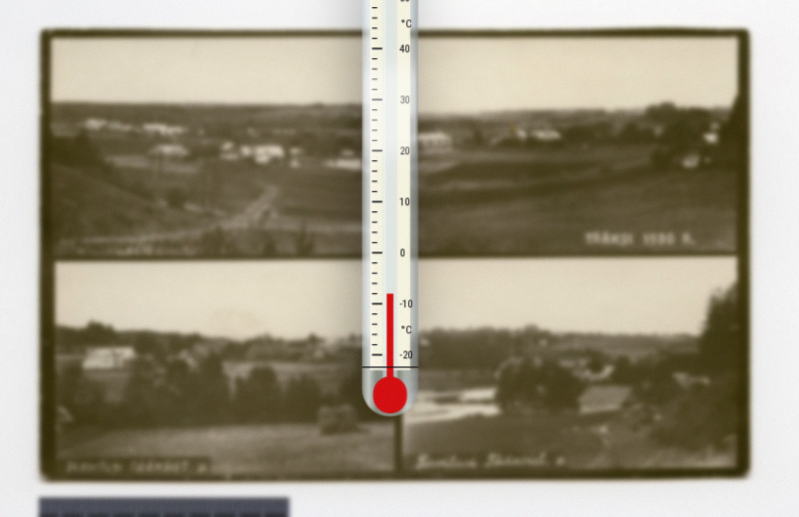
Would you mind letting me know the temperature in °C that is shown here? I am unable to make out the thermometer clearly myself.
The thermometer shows -8 °C
